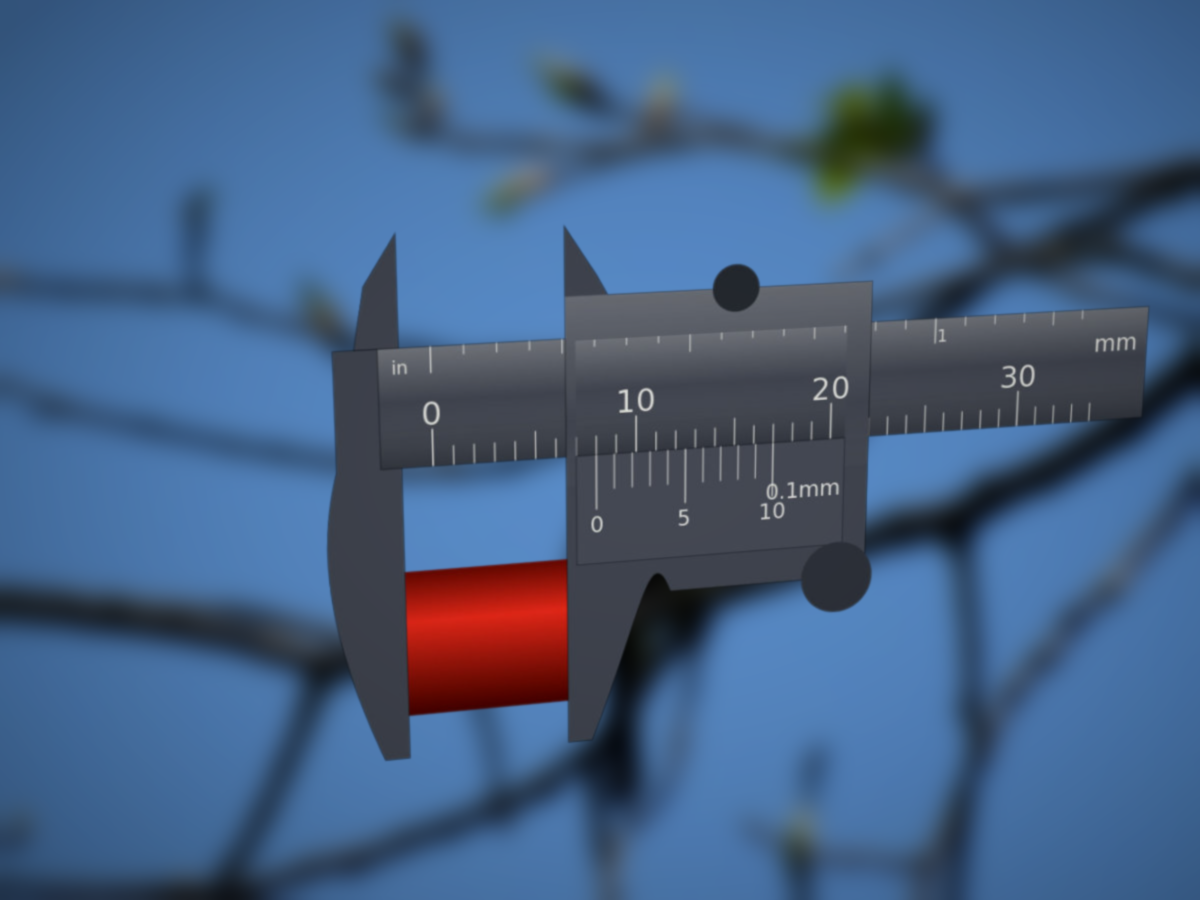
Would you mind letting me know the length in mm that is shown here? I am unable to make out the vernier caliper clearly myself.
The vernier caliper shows 8.0 mm
